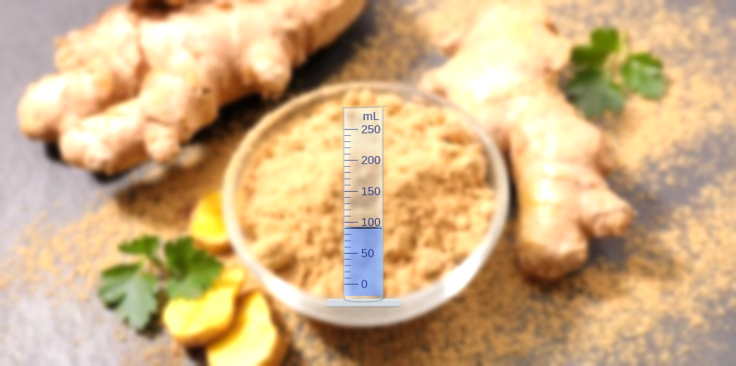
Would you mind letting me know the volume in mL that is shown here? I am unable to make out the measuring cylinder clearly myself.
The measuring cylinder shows 90 mL
